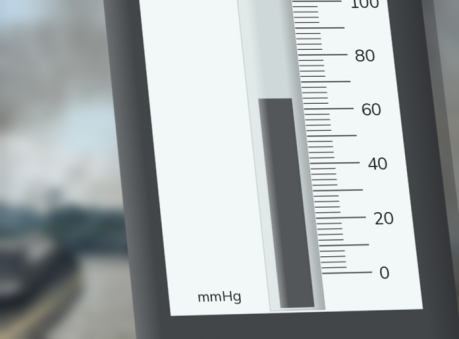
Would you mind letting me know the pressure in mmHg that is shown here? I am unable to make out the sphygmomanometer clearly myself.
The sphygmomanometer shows 64 mmHg
